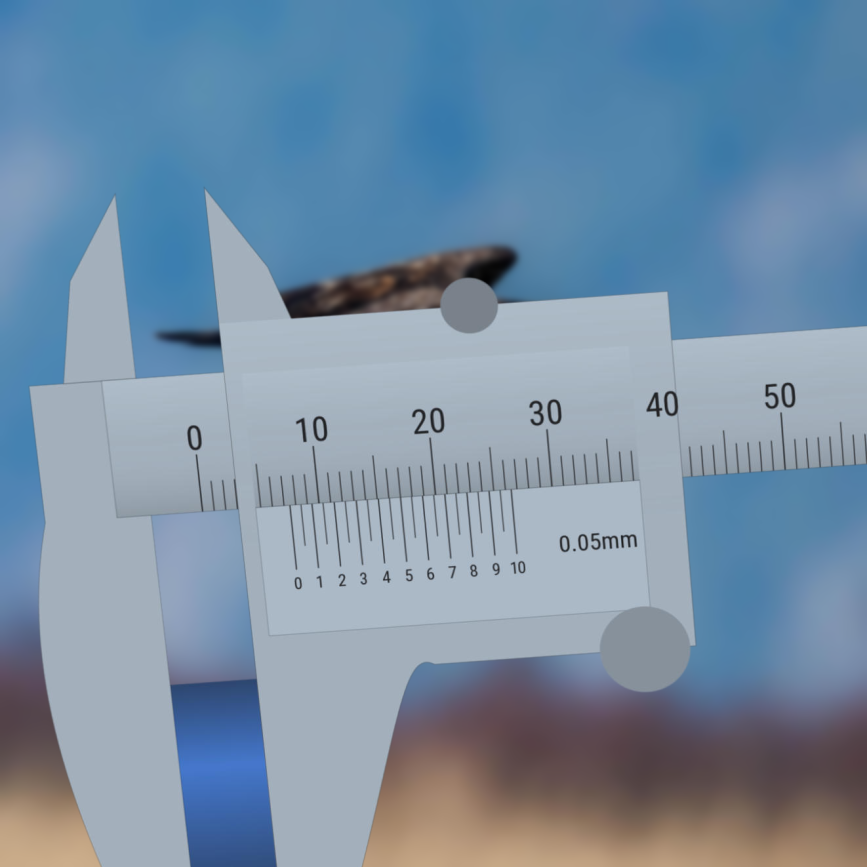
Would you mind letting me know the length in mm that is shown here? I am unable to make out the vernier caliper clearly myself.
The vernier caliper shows 7.5 mm
